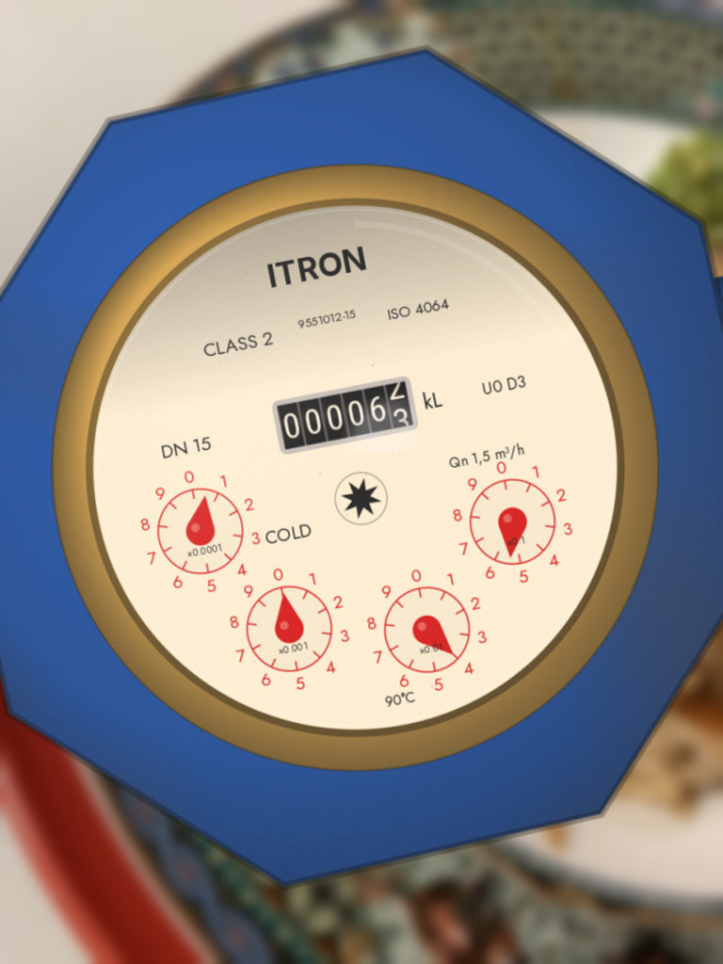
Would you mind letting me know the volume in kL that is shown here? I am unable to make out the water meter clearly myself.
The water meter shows 62.5400 kL
